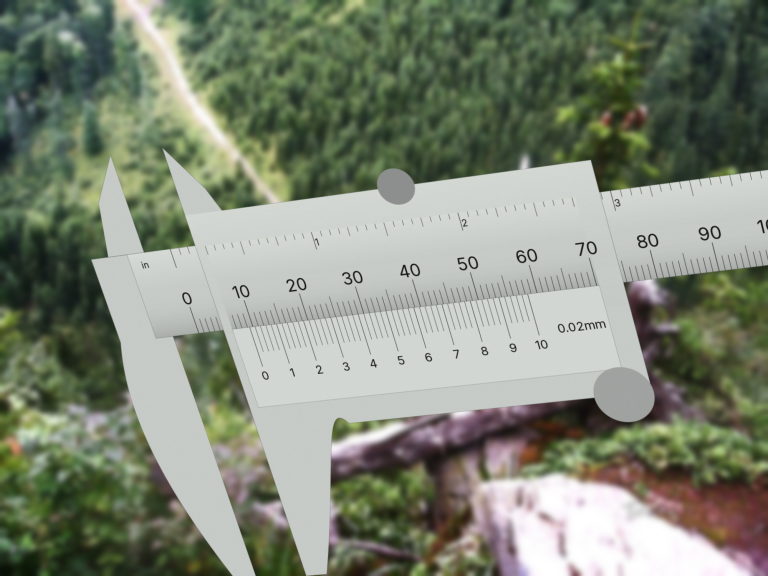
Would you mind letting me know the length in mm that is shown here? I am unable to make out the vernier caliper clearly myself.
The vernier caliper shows 9.4 mm
